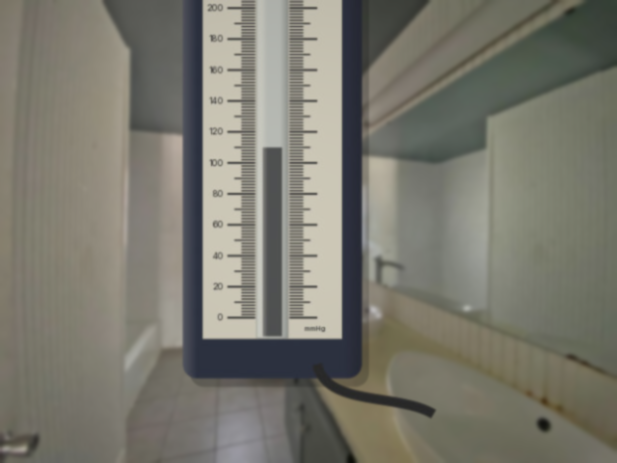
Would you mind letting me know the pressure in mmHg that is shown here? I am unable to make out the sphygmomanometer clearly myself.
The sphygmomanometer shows 110 mmHg
